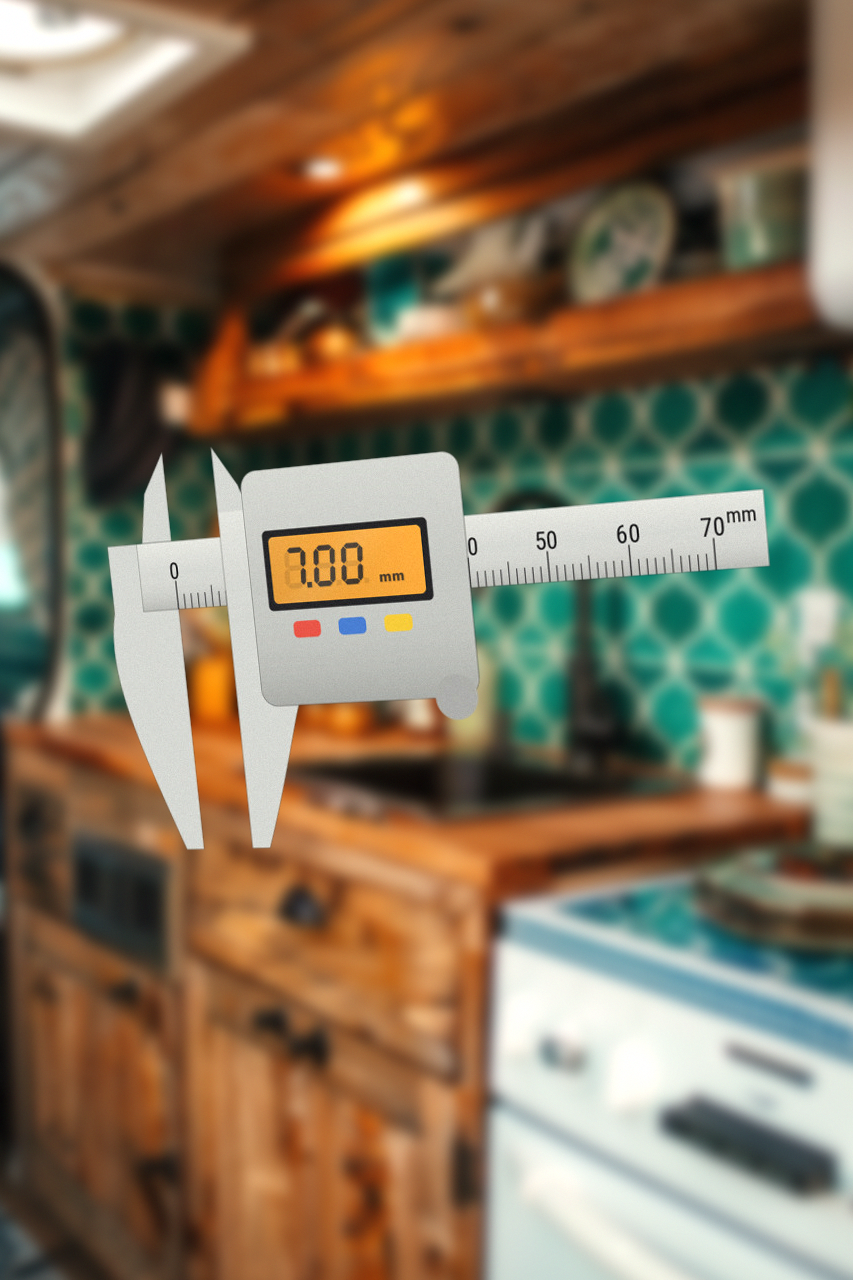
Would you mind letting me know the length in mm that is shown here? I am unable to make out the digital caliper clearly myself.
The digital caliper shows 7.00 mm
